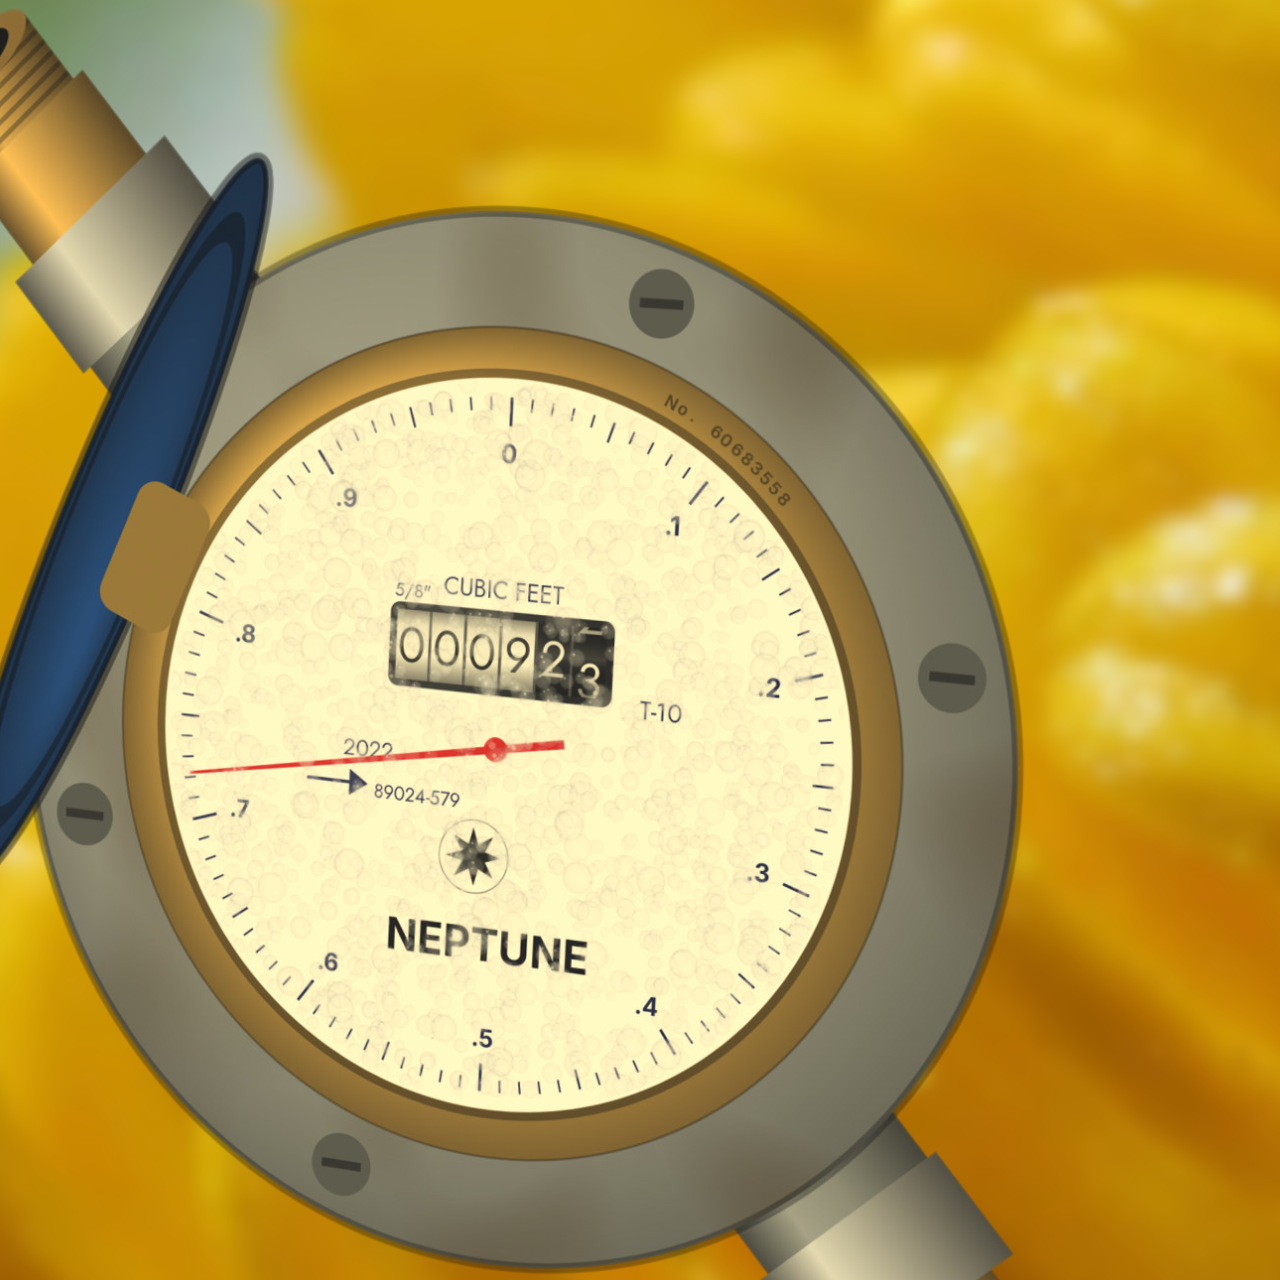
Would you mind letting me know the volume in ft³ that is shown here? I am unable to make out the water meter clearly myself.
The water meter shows 922.72 ft³
